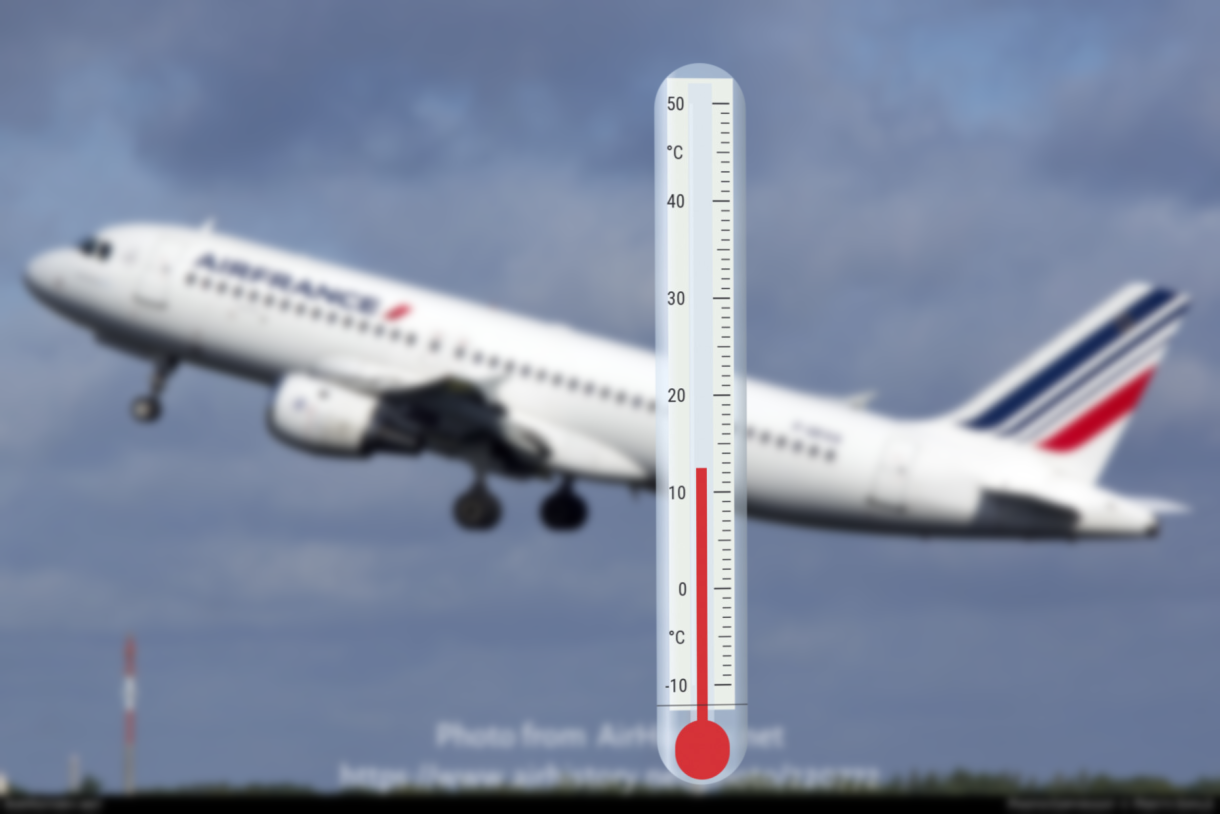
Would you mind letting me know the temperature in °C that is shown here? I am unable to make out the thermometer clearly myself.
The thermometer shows 12.5 °C
